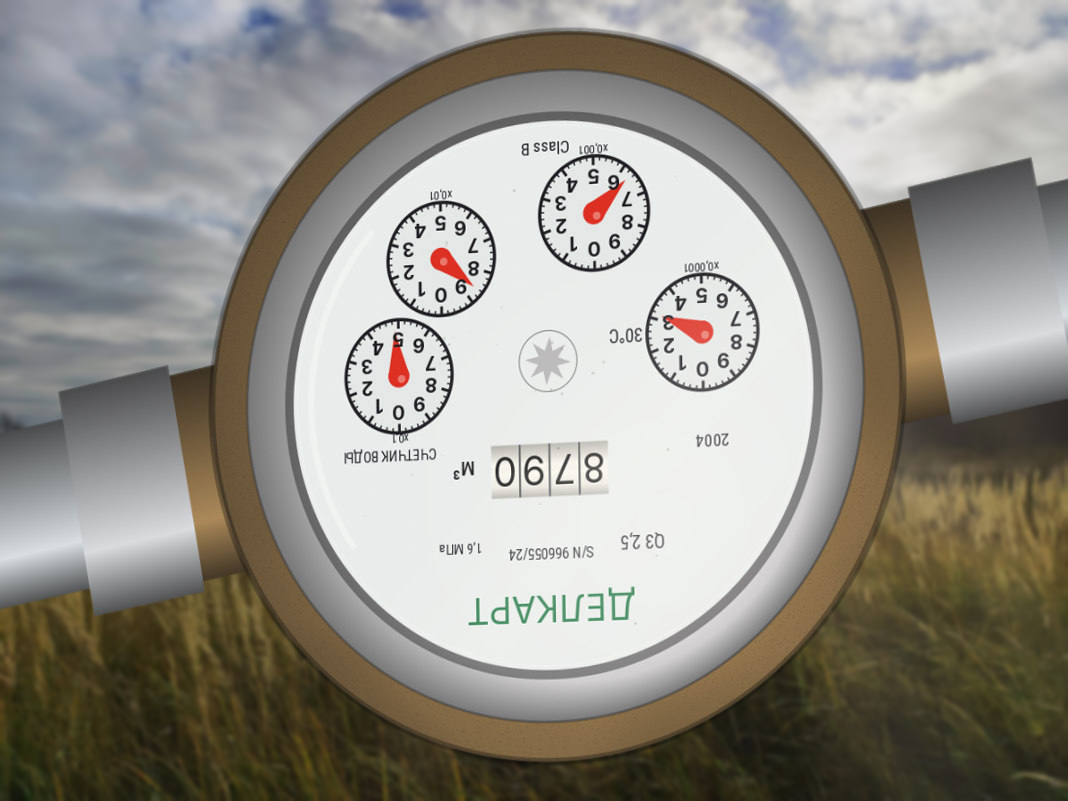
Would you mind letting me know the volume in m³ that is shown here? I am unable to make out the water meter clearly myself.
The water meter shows 8790.4863 m³
